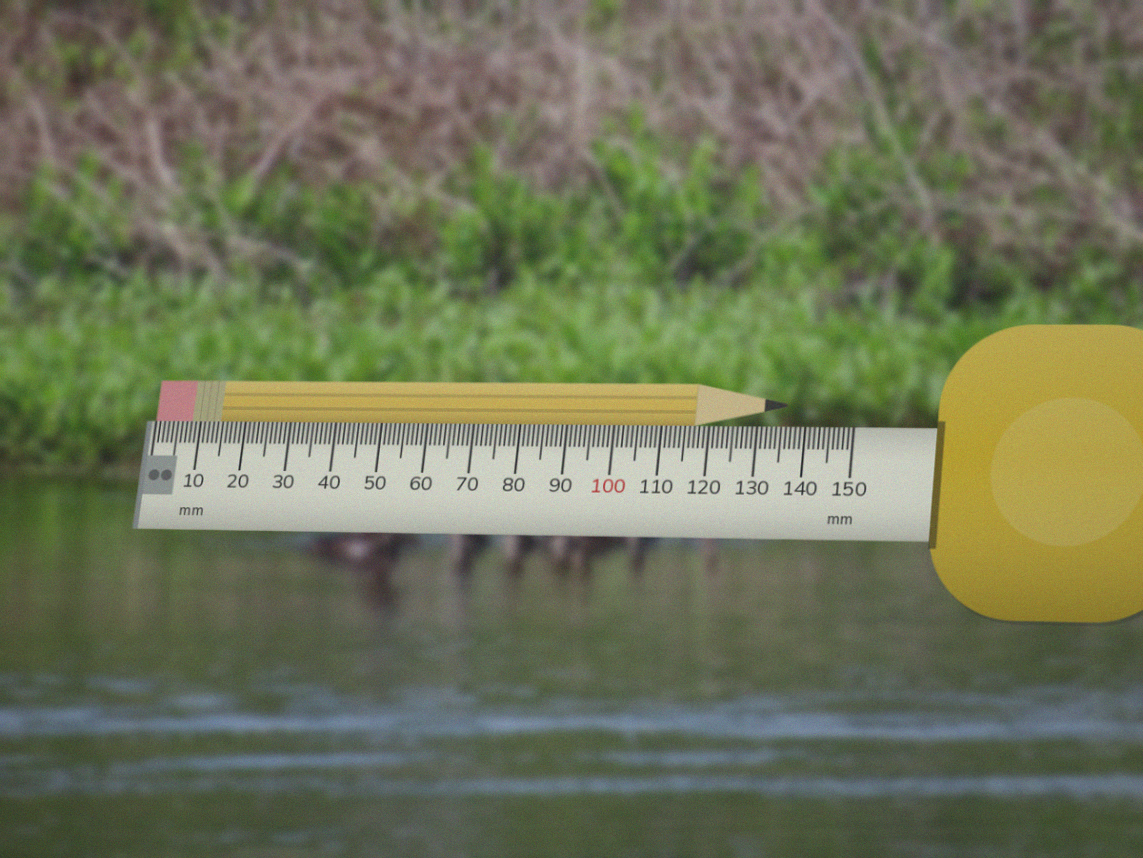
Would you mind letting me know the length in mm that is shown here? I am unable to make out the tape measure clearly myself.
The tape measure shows 136 mm
